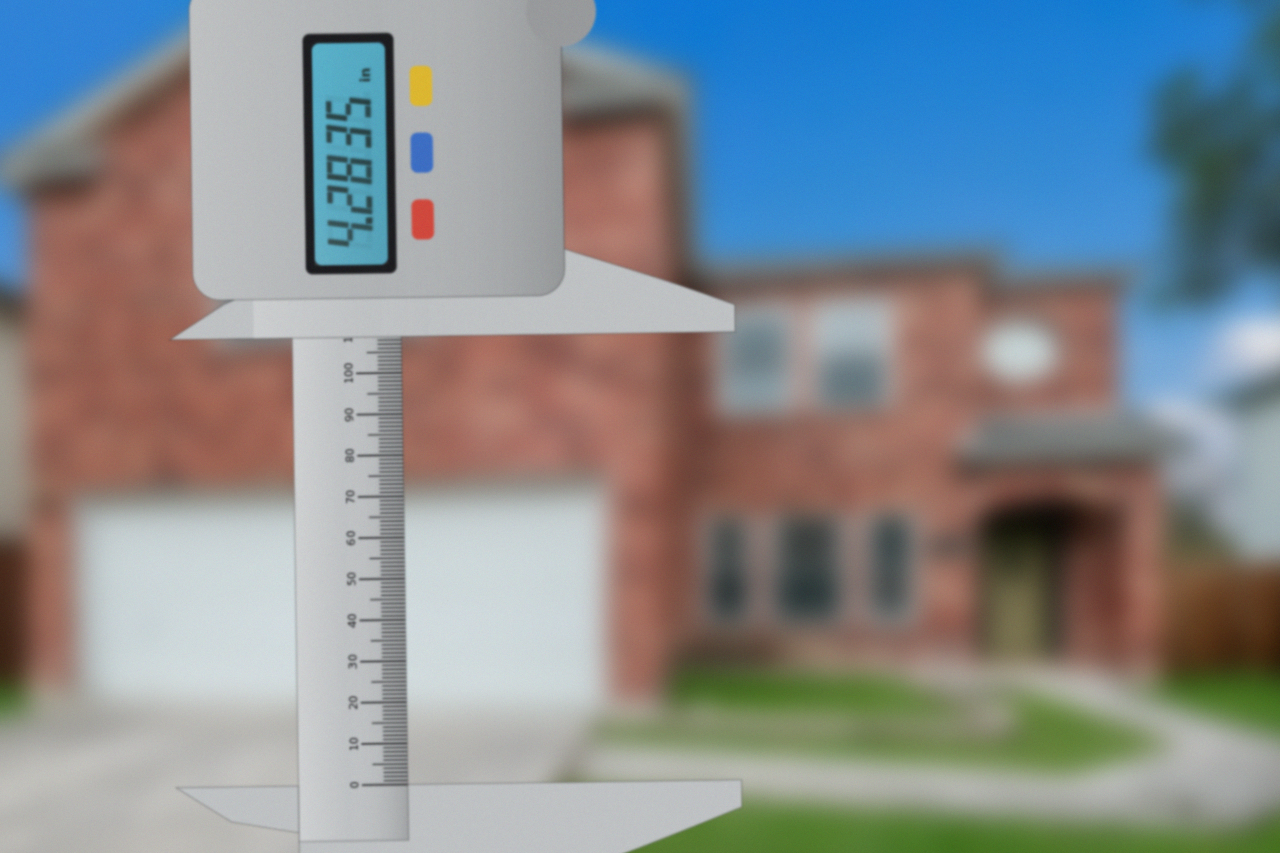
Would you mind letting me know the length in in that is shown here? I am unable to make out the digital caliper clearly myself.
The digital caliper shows 4.2835 in
